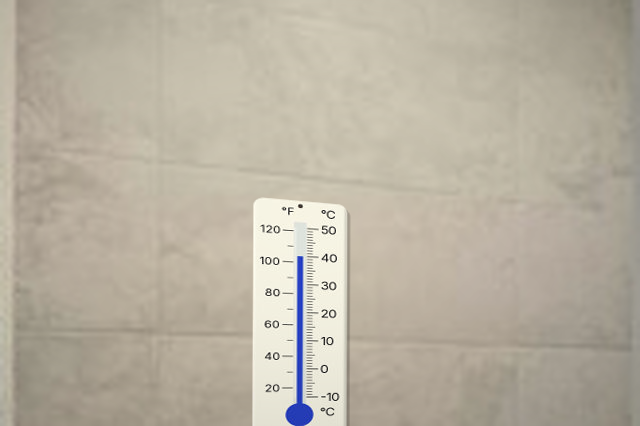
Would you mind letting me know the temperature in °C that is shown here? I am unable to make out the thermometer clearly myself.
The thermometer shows 40 °C
